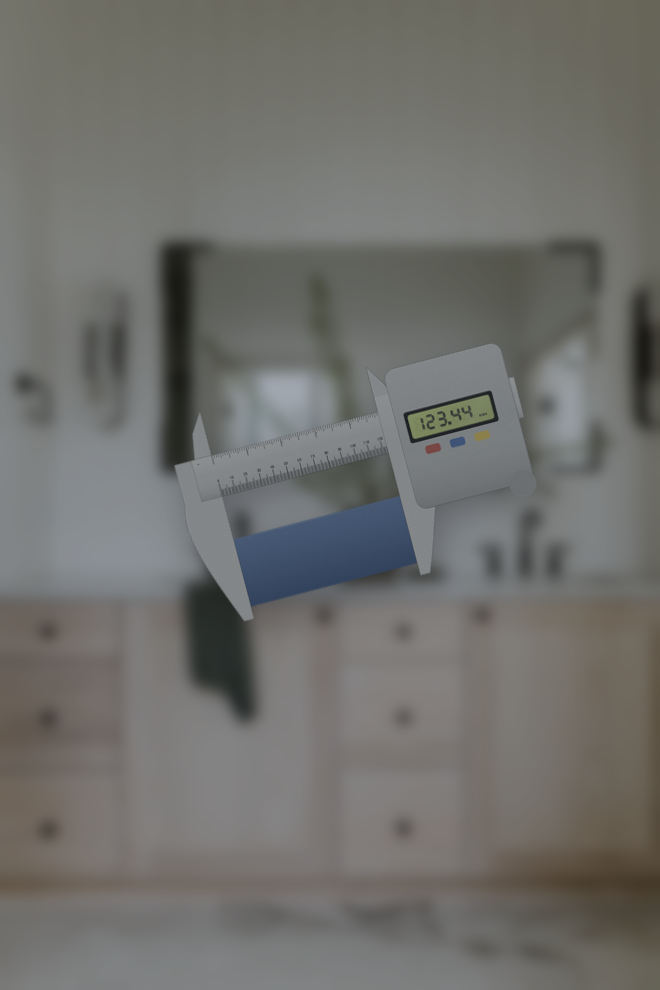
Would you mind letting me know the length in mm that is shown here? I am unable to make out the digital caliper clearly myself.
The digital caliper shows 123.44 mm
